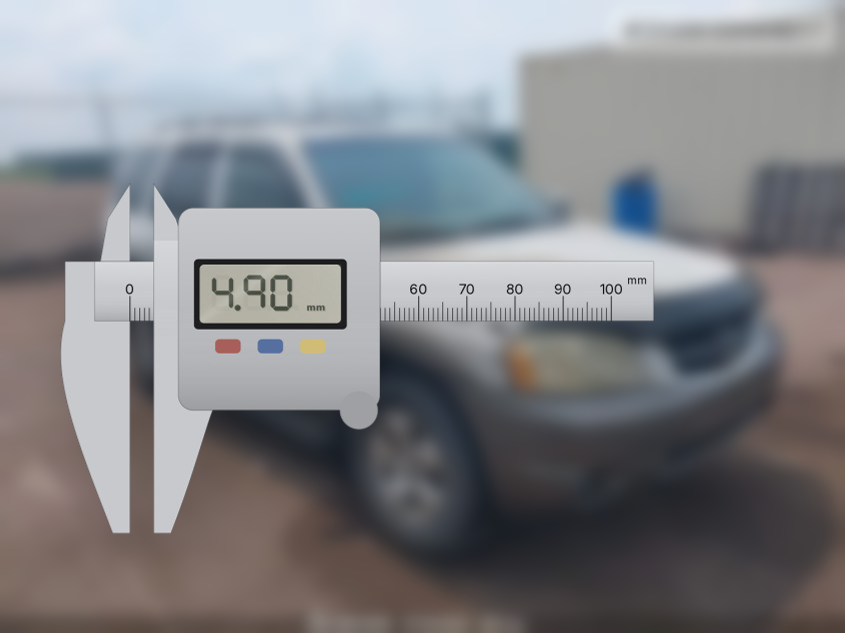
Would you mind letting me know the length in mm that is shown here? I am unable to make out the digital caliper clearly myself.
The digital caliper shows 4.90 mm
